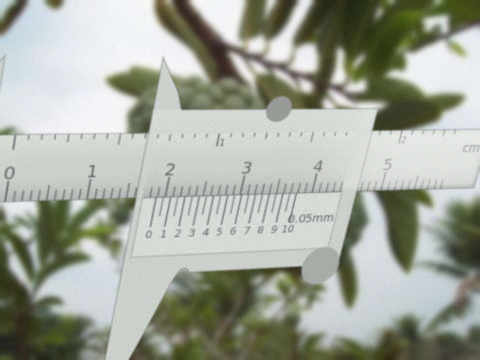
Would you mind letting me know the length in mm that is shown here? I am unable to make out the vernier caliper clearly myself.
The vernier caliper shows 18.8 mm
